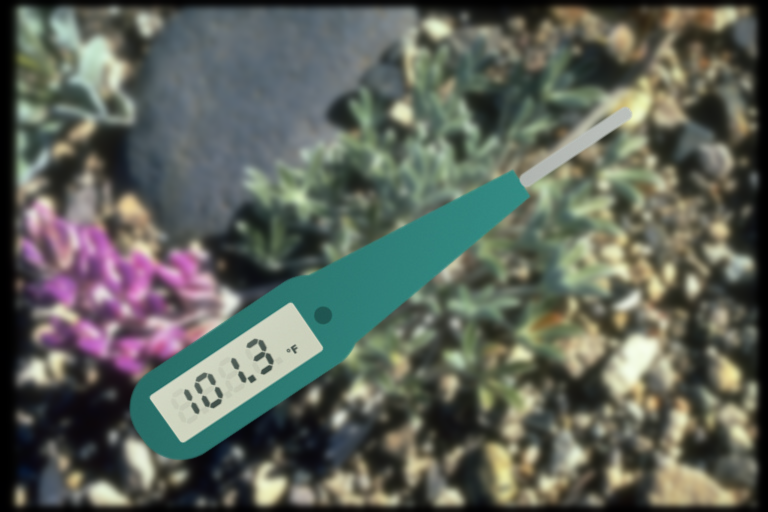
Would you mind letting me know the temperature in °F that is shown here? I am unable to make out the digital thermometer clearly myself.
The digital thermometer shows 101.3 °F
